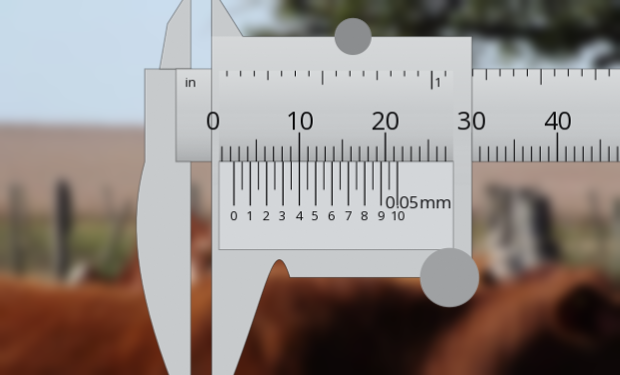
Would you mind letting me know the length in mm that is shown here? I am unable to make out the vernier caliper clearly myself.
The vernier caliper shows 2.4 mm
